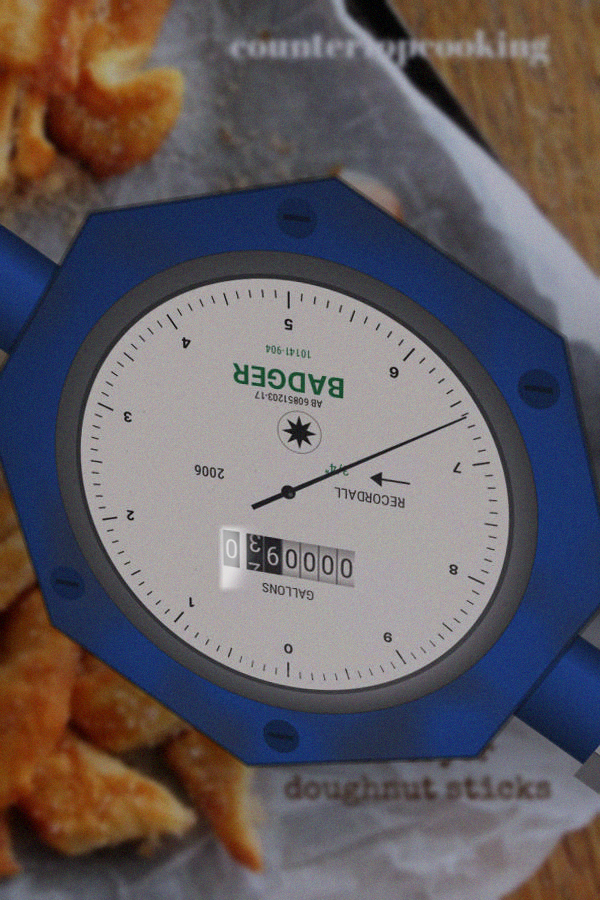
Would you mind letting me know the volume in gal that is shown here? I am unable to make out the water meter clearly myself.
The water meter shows 926.6 gal
